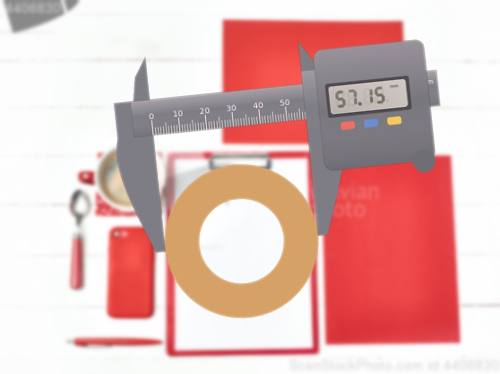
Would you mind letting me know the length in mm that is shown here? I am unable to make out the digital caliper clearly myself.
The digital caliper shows 57.15 mm
